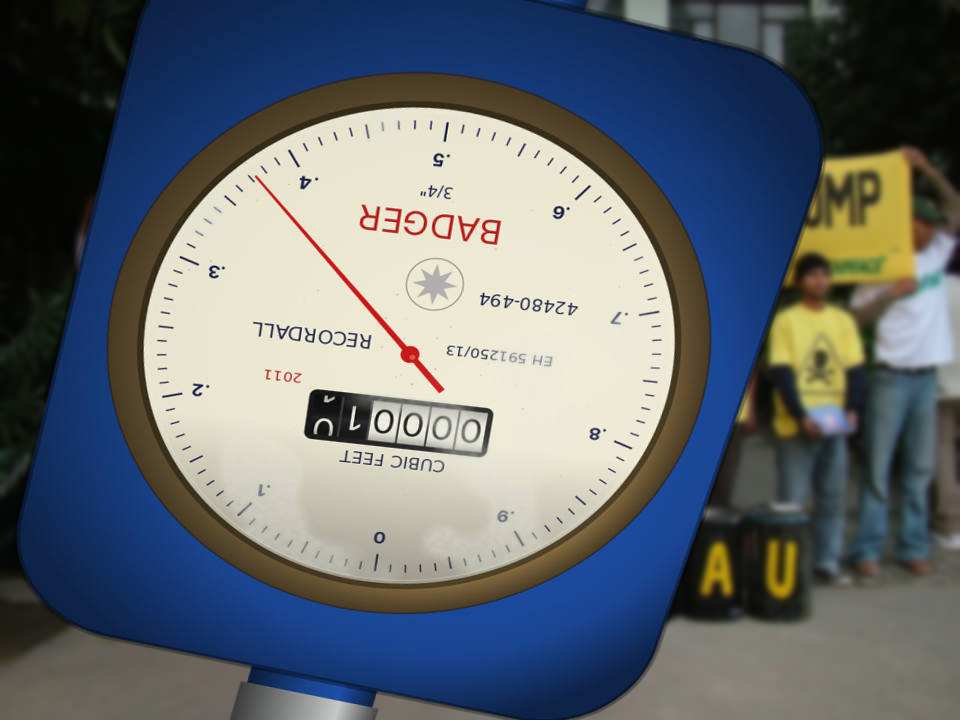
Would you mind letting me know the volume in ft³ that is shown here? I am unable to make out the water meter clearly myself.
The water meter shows 10.37 ft³
